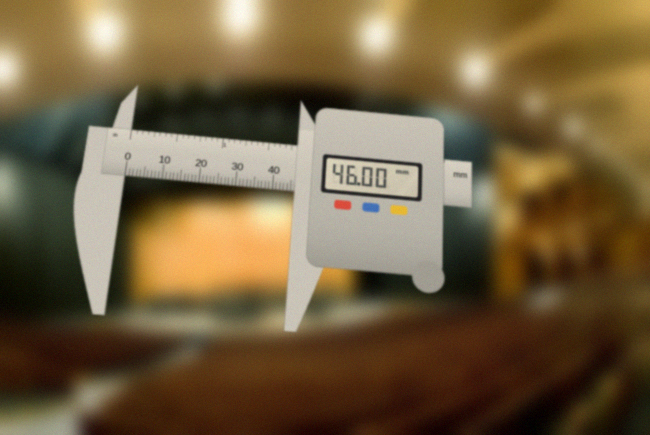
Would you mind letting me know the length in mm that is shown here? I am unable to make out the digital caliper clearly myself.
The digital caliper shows 46.00 mm
